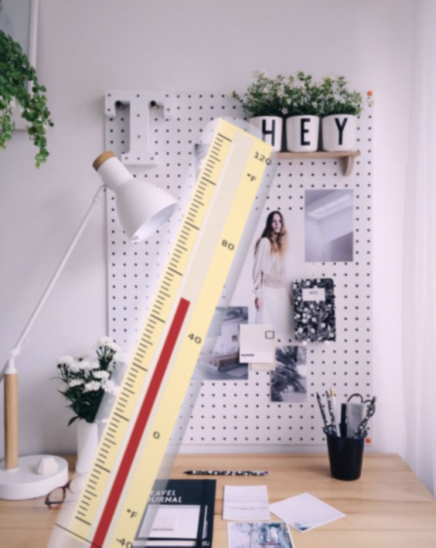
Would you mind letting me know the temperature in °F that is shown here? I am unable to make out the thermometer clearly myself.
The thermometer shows 52 °F
